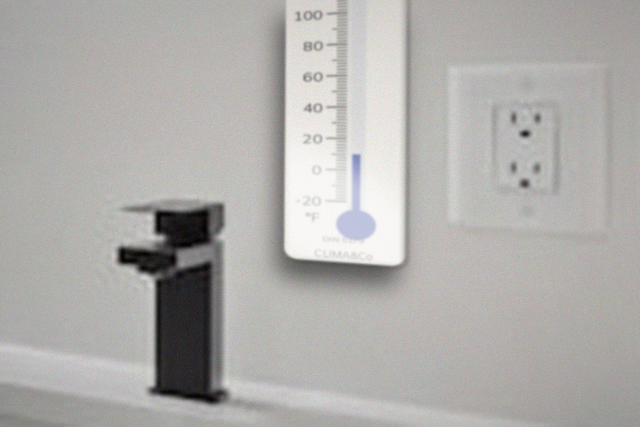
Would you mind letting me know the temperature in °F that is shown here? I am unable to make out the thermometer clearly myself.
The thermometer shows 10 °F
